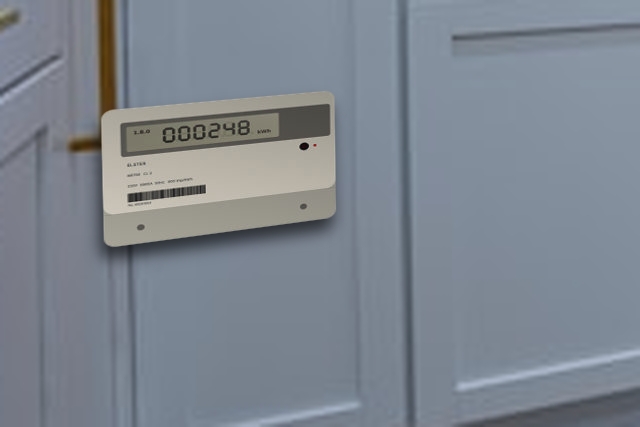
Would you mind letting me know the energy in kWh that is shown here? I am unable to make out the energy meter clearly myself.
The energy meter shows 248 kWh
